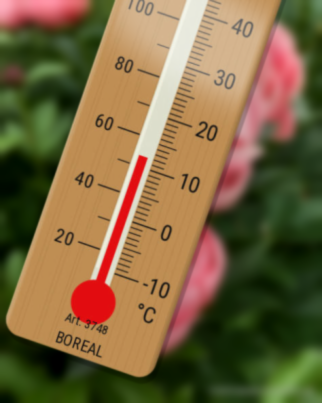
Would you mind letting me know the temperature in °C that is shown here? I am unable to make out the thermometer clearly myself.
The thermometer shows 12 °C
